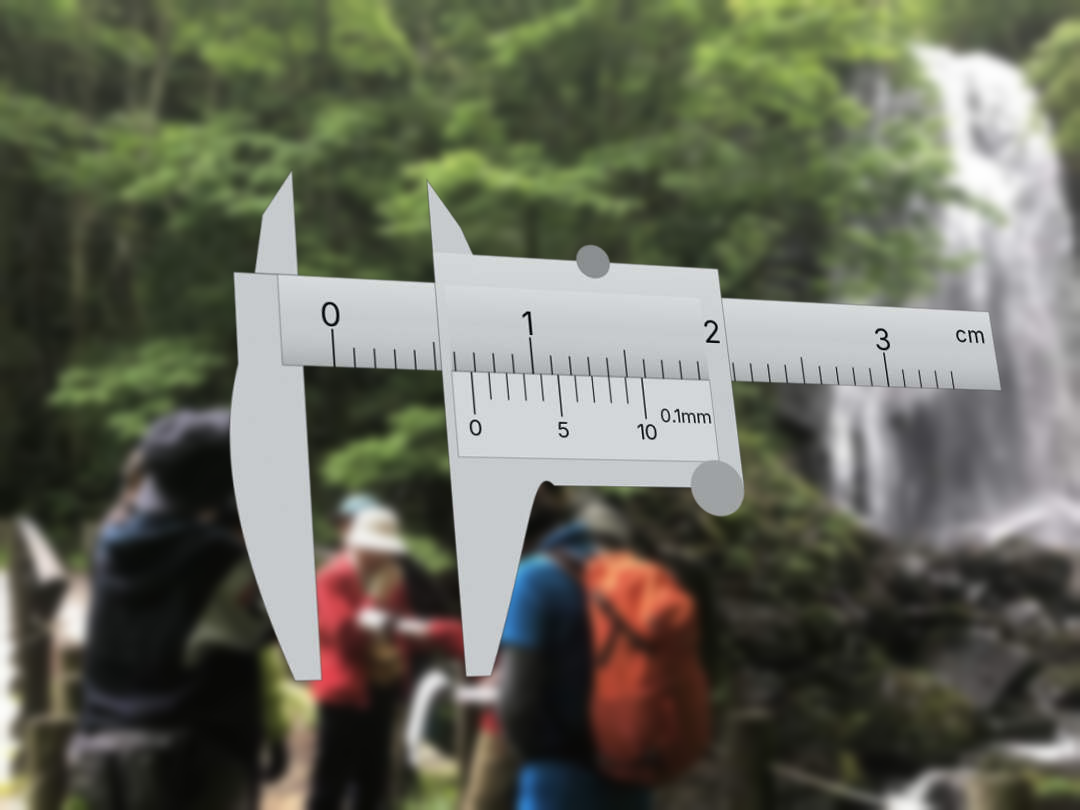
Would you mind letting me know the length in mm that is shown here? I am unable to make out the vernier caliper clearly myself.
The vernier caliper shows 6.8 mm
